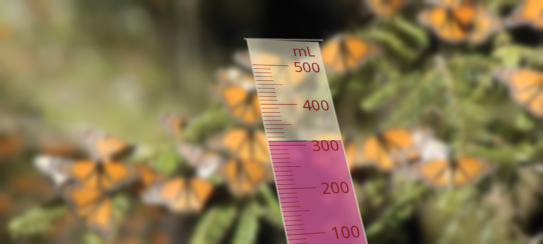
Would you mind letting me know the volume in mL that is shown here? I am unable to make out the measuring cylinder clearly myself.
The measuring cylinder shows 310 mL
